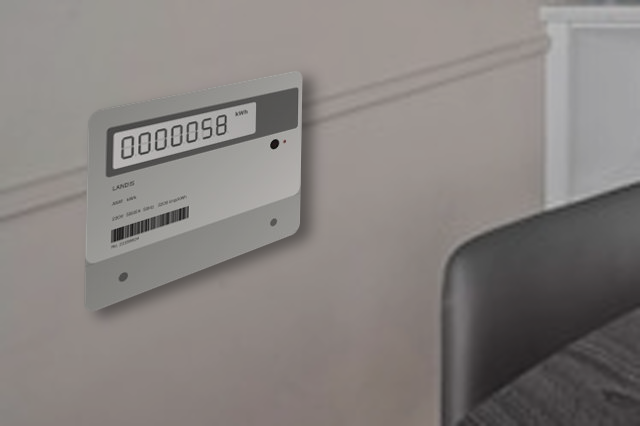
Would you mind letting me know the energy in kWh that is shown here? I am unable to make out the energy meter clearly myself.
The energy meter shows 58 kWh
